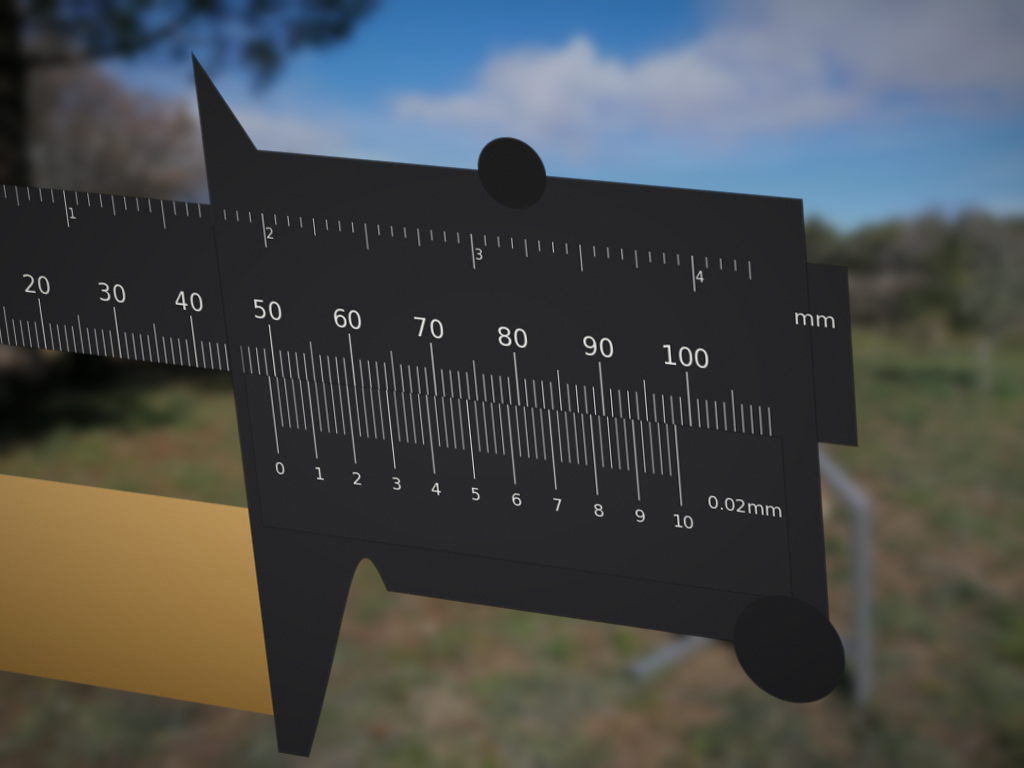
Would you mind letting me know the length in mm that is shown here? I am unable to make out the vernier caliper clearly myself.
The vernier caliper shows 49.2 mm
